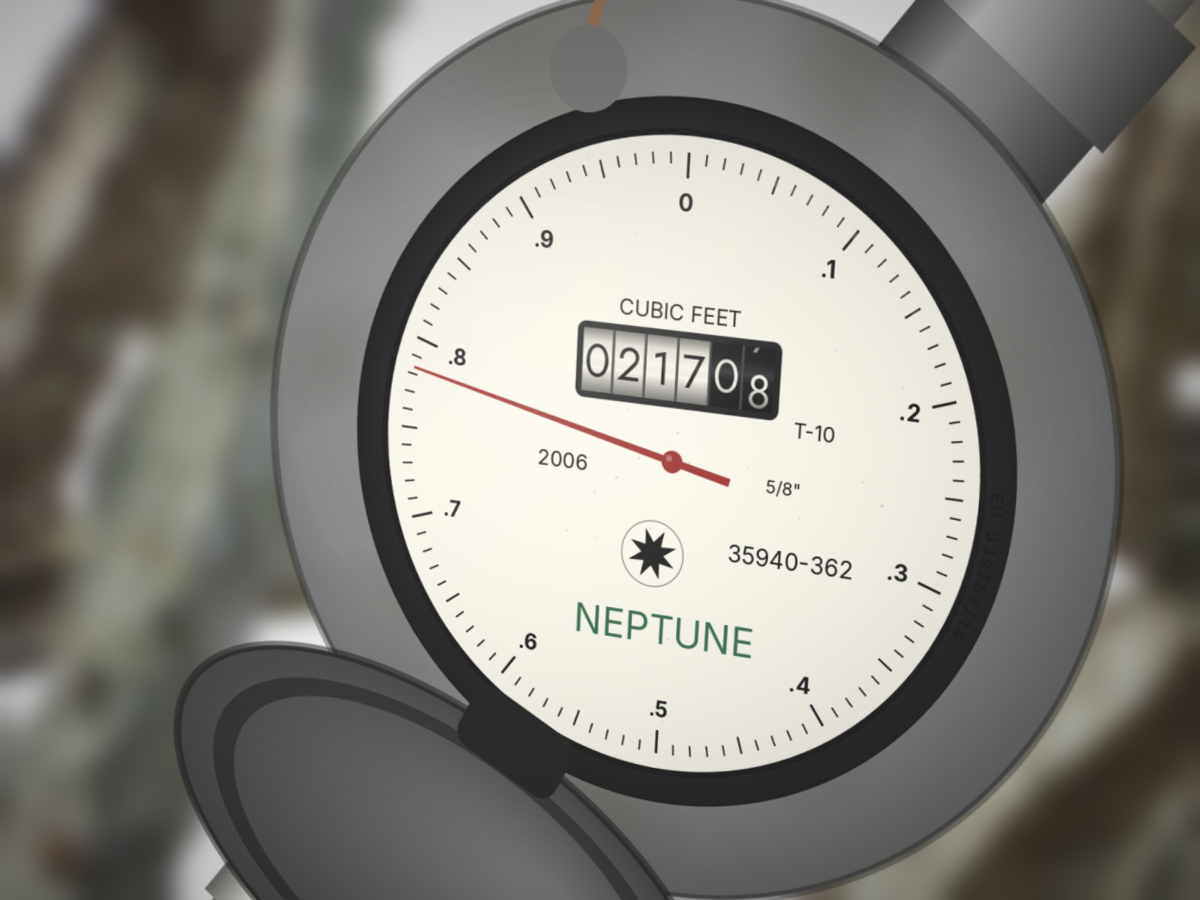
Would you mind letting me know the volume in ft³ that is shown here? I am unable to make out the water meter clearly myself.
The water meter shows 21707.78 ft³
